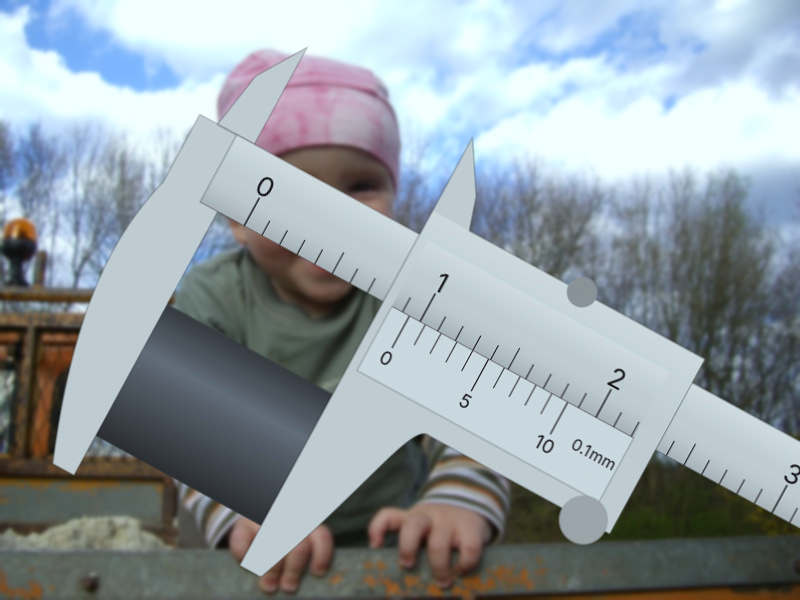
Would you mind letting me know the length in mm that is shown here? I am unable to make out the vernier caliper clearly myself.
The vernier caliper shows 9.4 mm
